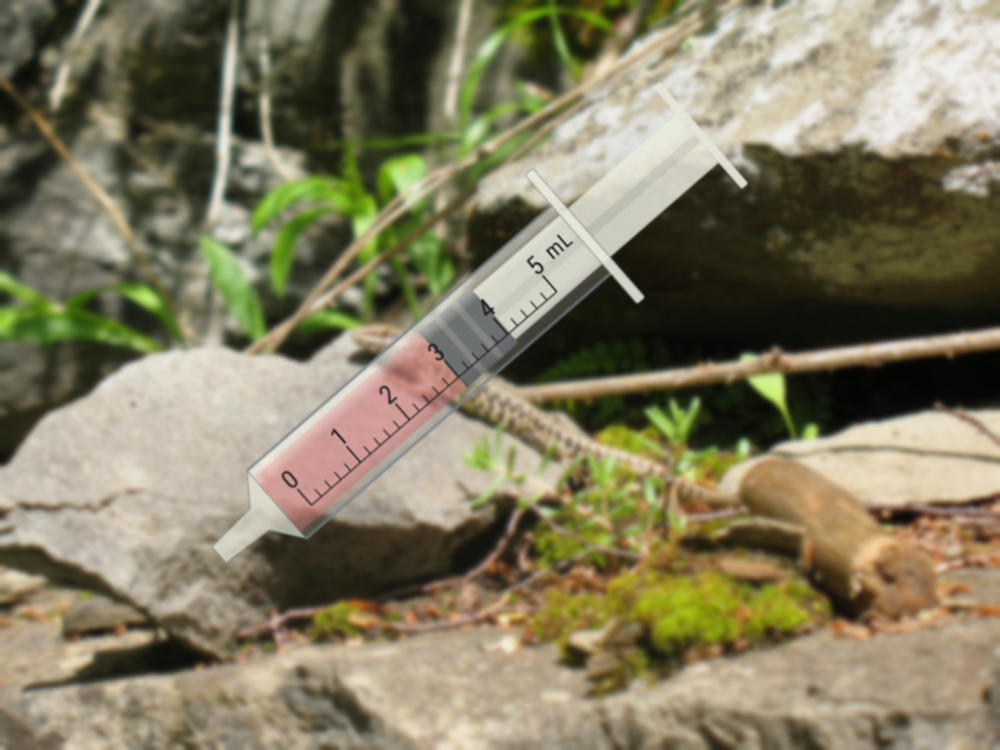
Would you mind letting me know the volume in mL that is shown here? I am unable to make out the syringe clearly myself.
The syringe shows 3 mL
